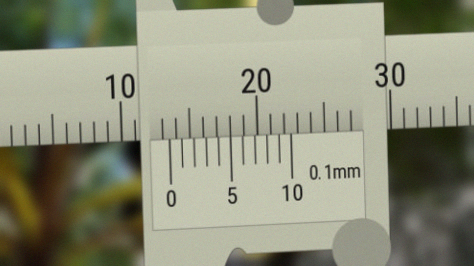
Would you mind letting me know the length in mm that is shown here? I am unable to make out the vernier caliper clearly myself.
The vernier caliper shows 13.5 mm
